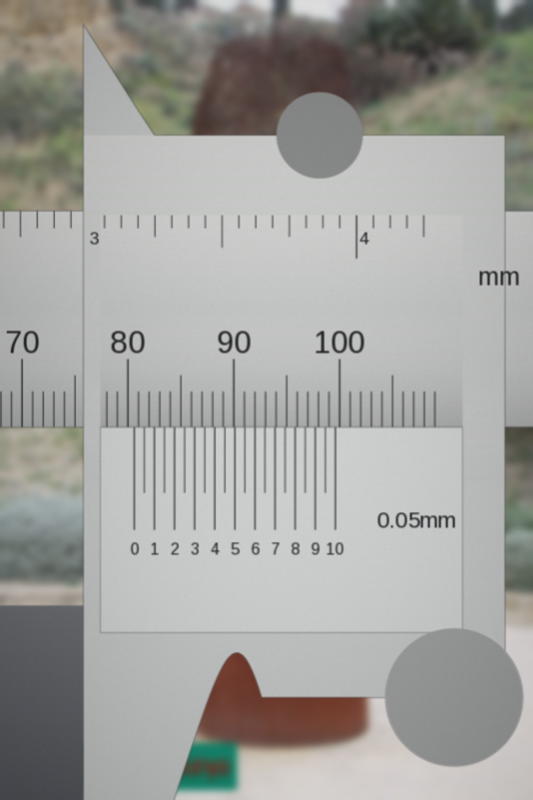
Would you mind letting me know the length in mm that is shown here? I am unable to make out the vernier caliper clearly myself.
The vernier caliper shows 80.6 mm
